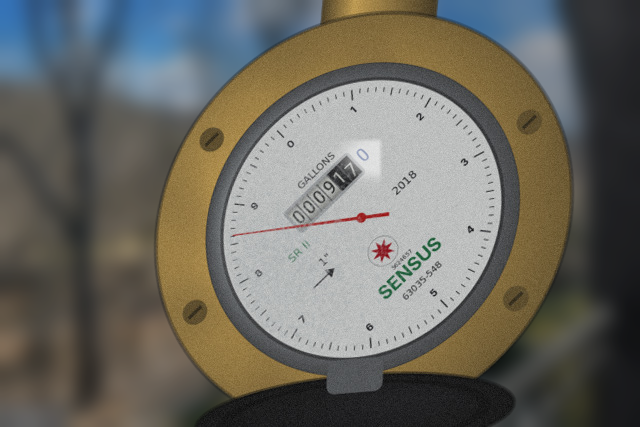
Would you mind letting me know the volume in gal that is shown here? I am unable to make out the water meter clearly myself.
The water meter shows 9168.6 gal
